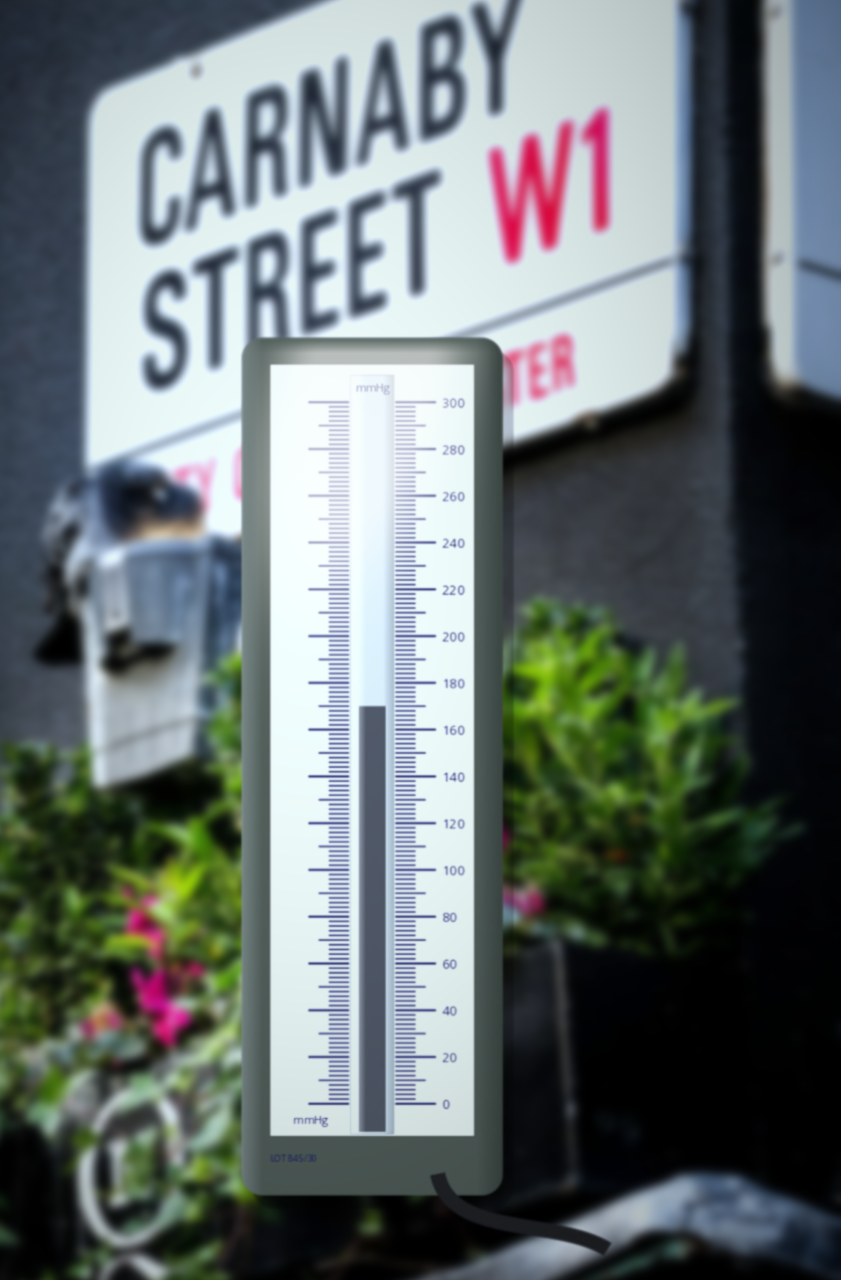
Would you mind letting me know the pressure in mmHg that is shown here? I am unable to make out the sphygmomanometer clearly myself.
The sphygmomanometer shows 170 mmHg
